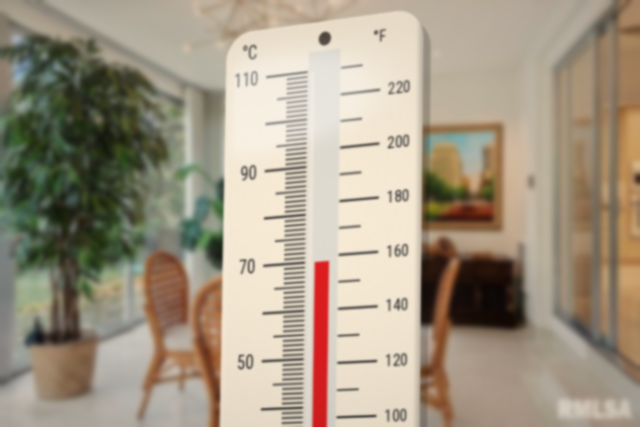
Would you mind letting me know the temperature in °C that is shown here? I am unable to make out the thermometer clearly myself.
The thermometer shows 70 °C
